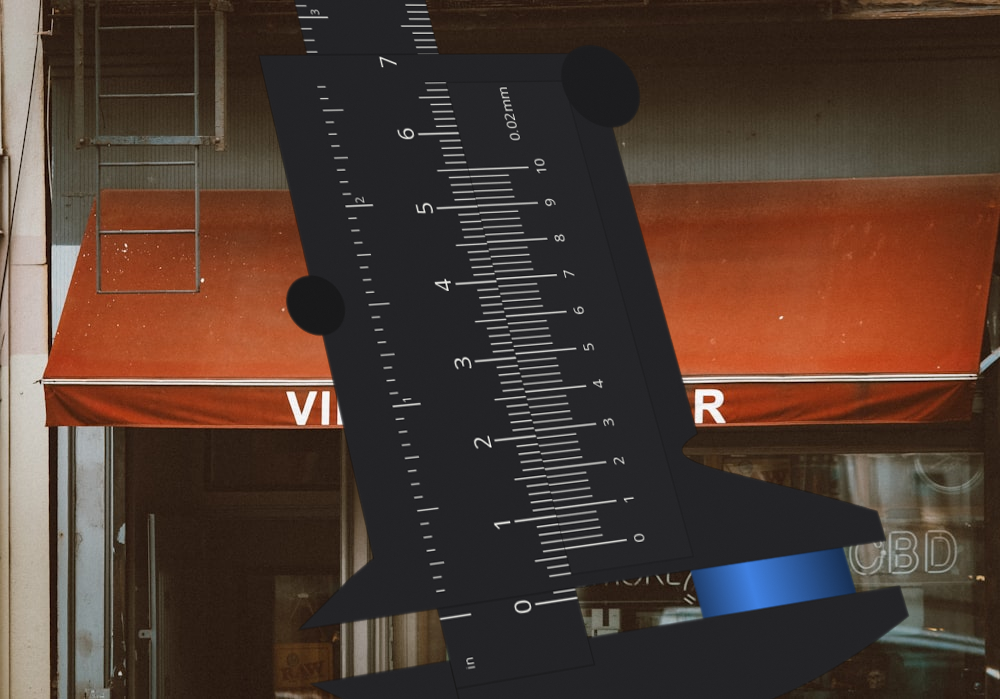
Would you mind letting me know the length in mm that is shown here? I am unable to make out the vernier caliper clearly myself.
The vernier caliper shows 6.0 mm
